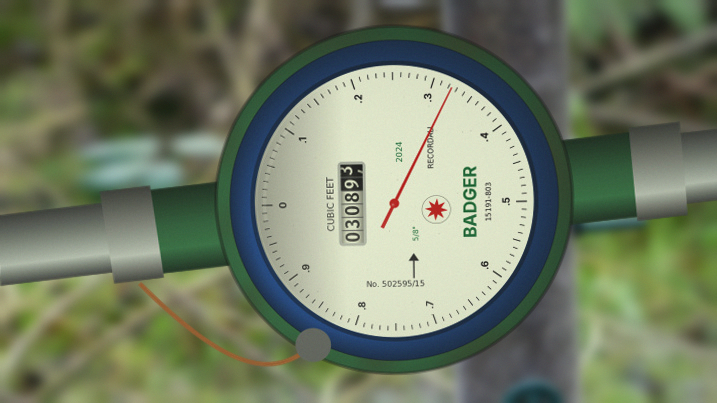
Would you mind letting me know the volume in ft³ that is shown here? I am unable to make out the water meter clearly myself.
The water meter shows 30893.32 ft³
